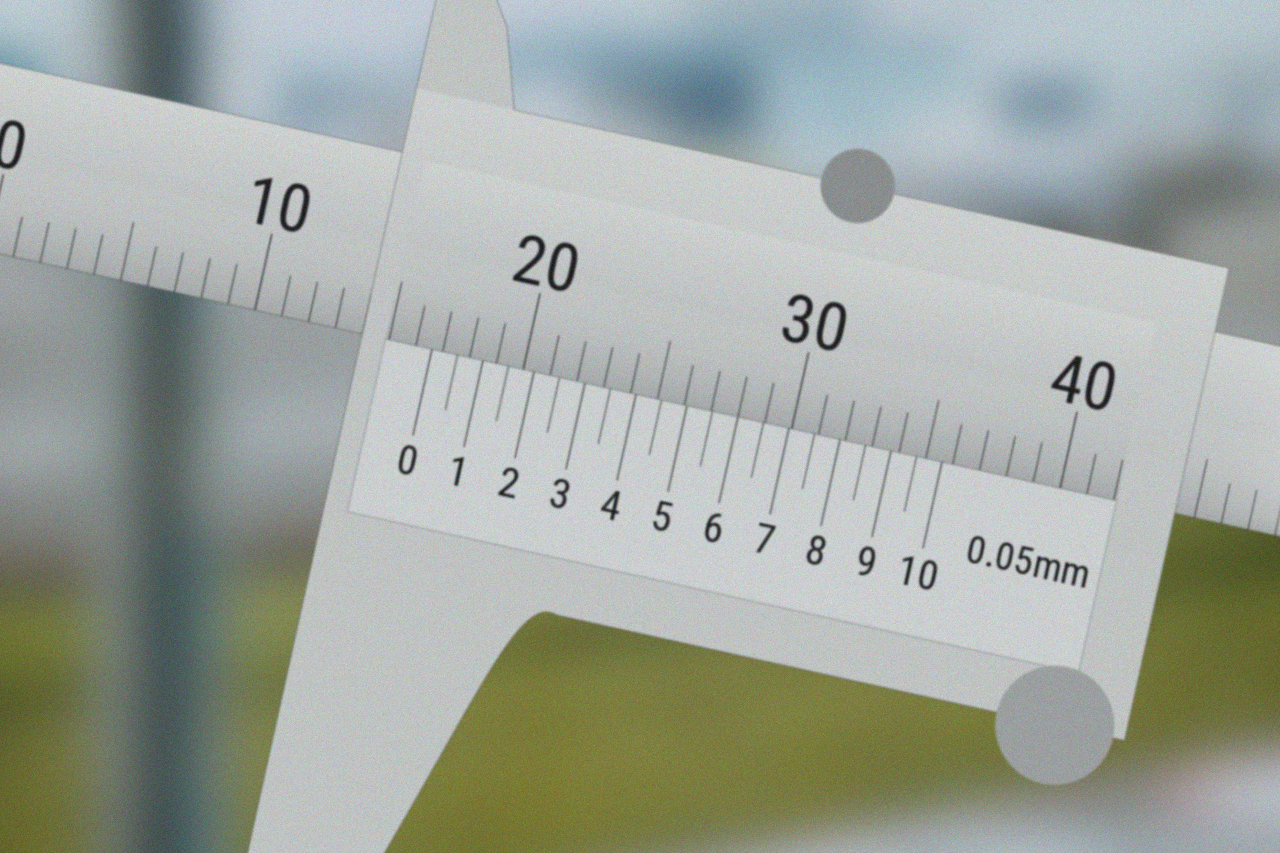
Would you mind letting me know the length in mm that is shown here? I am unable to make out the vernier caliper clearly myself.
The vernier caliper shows 16.6 mm
